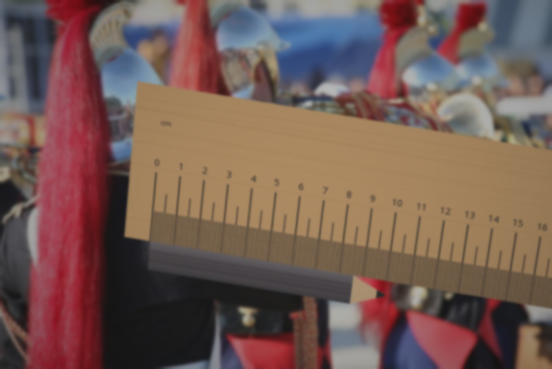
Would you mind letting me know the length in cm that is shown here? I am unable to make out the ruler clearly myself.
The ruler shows 10 cm
